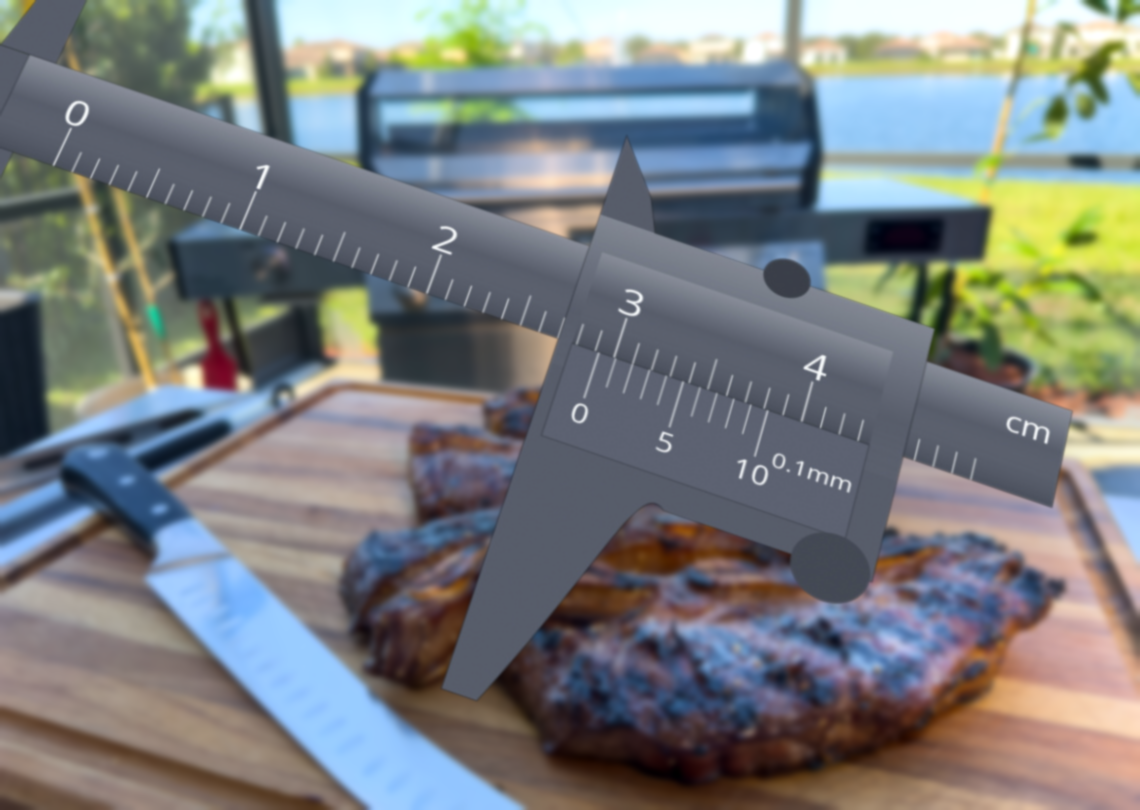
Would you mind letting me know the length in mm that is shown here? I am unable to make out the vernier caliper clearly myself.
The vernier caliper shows 29.2 mm
